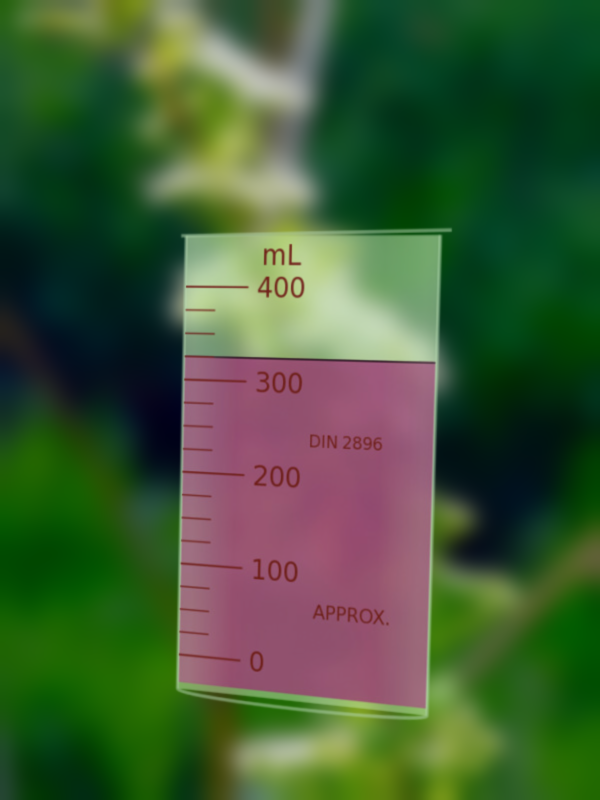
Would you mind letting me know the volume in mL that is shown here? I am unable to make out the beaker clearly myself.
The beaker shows 325 mL
